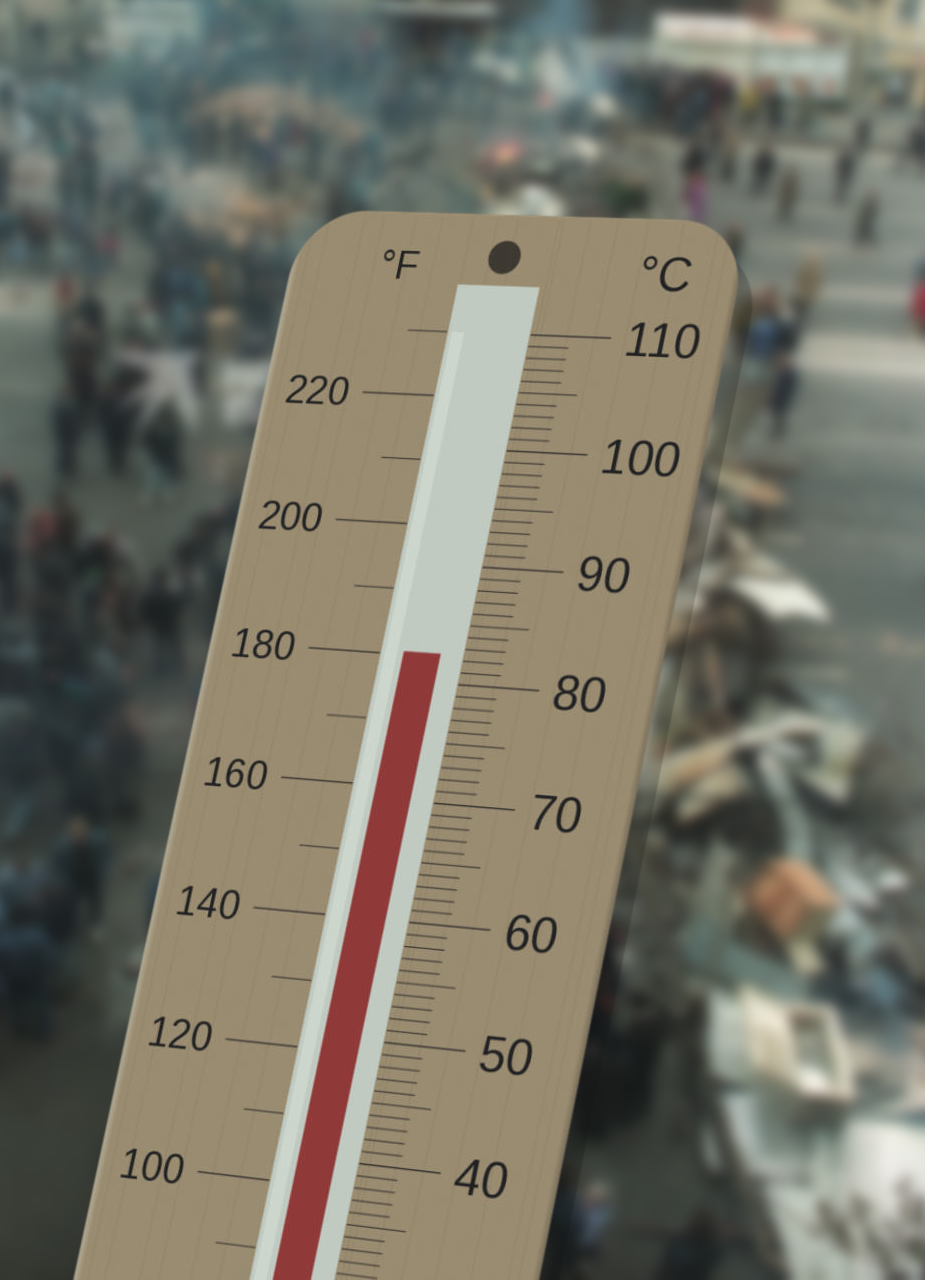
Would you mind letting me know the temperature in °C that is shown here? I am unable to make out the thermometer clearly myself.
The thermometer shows 82.5 °C
